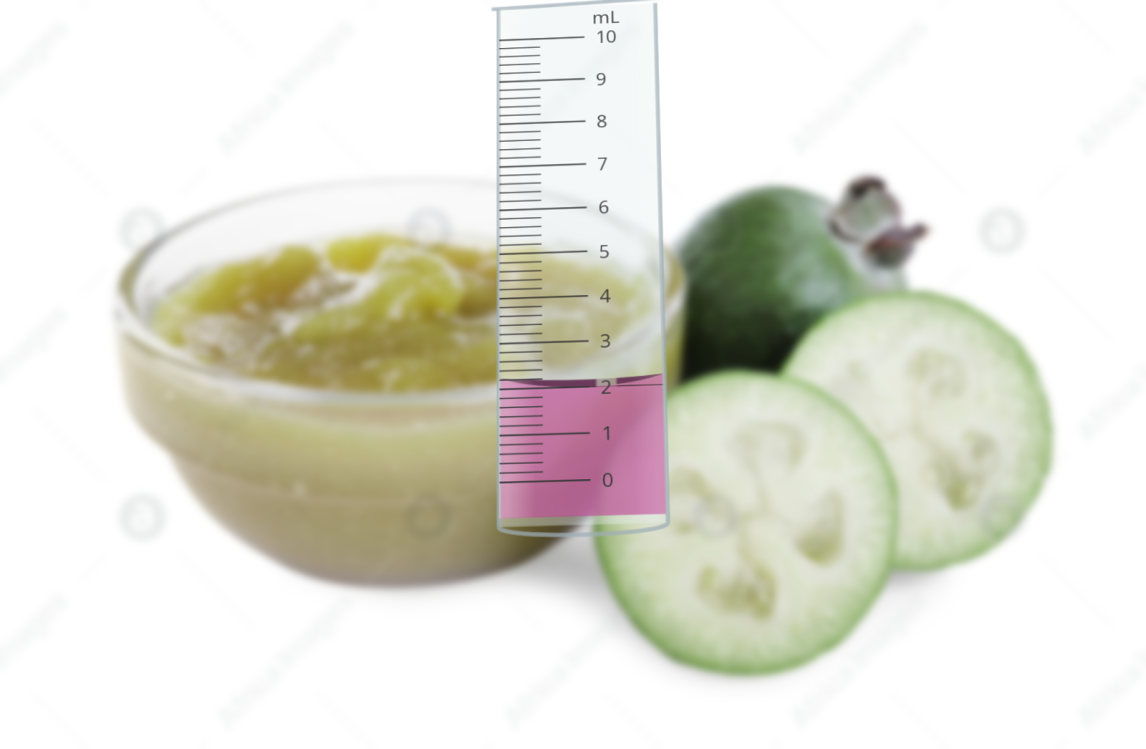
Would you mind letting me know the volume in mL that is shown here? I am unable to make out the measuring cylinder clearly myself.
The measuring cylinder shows 2 mL
